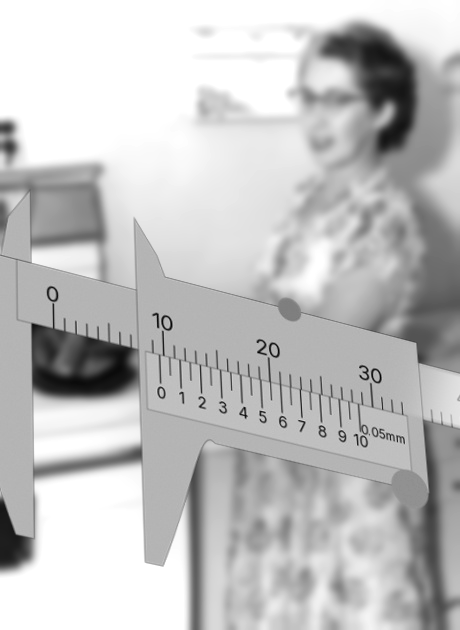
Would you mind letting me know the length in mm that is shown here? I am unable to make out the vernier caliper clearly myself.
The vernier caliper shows 9.6 mm
